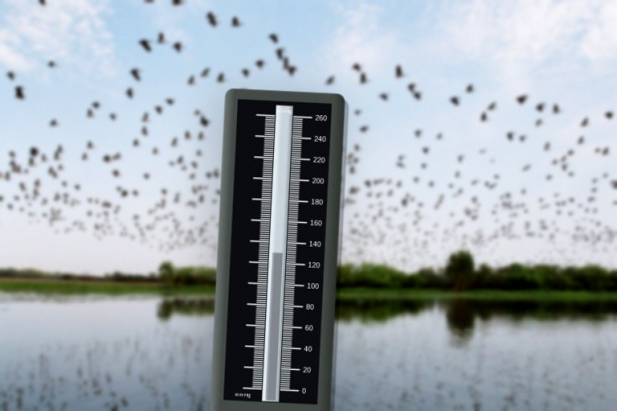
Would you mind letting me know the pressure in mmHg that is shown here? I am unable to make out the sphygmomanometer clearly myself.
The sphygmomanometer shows 130 mmHg
